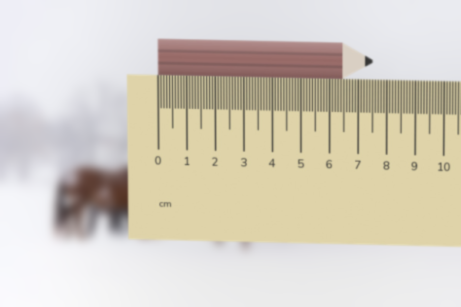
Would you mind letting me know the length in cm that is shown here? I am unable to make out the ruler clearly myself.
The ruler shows 7.5 cm
